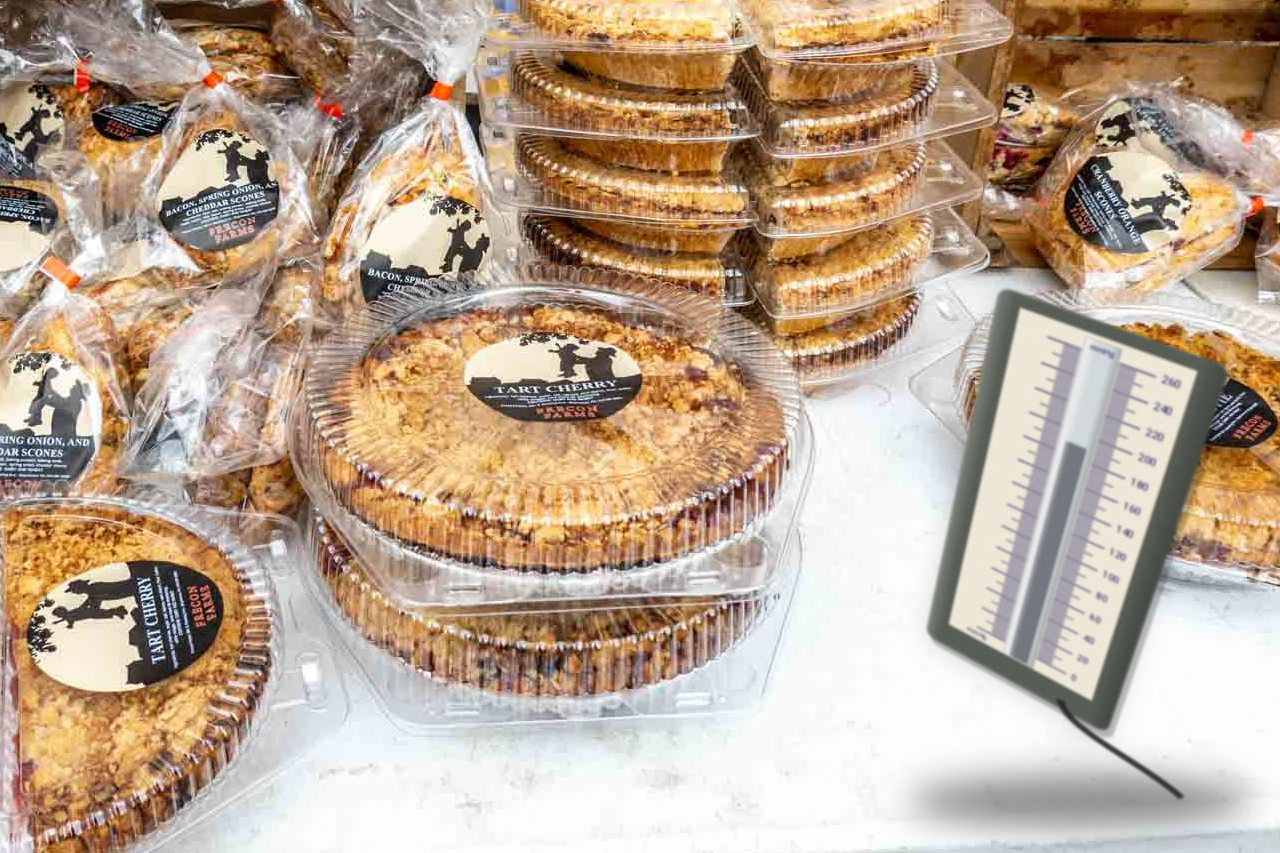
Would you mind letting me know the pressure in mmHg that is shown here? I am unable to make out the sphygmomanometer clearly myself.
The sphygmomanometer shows 190 mmHg
